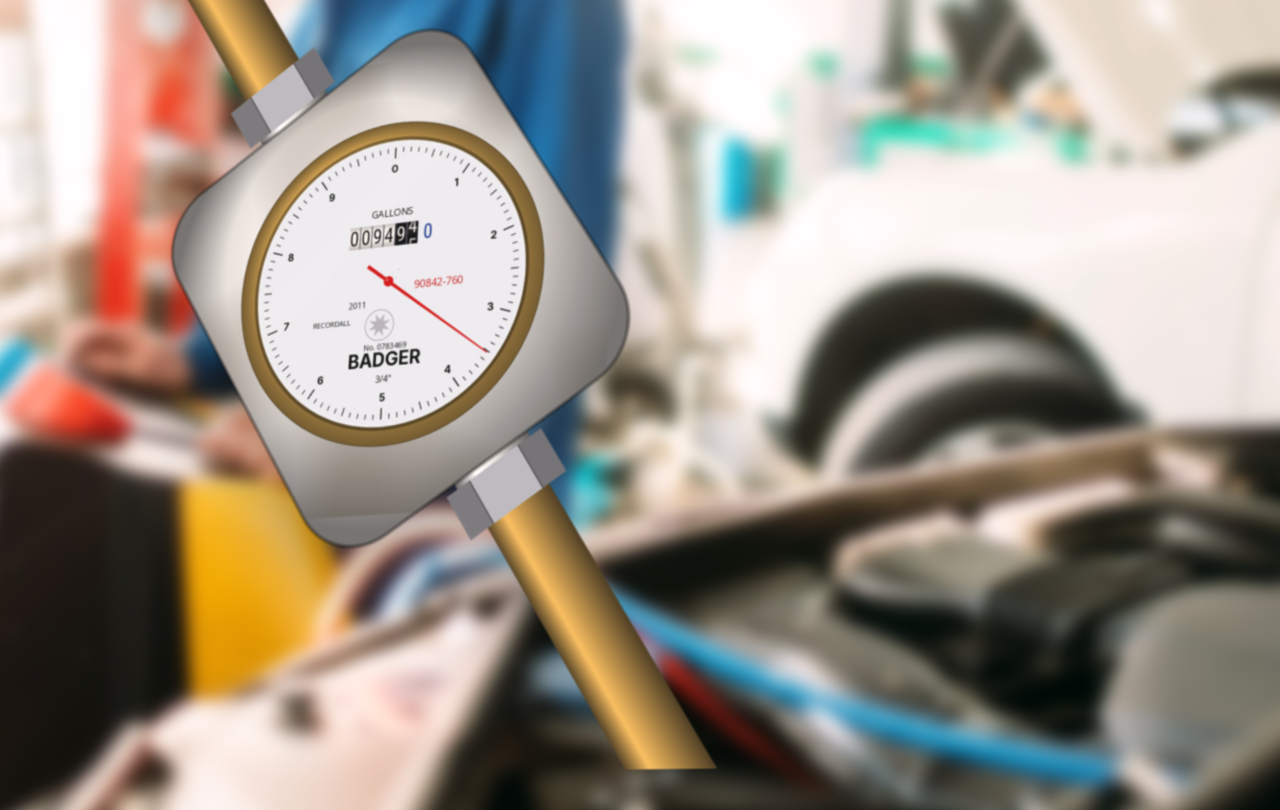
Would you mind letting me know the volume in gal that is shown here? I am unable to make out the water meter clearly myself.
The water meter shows 94943.5 gal
